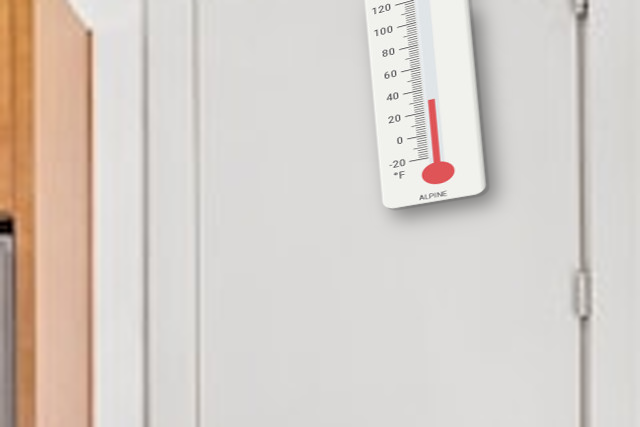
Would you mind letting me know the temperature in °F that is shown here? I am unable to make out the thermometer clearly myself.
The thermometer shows 30 °F
